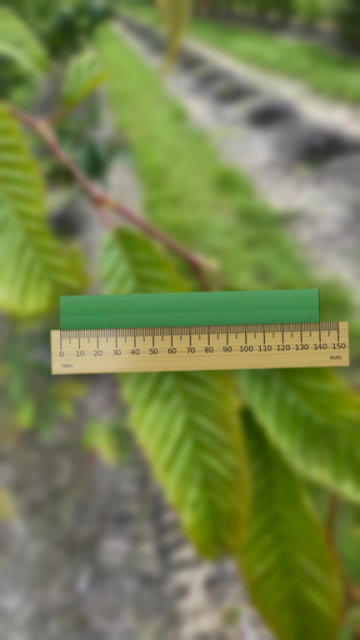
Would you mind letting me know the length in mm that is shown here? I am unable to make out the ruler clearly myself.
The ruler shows 140 mm
